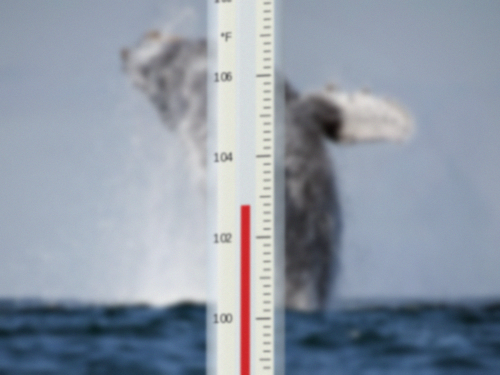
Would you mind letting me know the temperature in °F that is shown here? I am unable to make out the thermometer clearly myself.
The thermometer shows 102.8 °F
